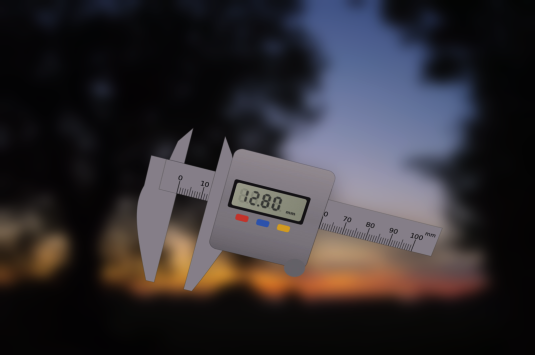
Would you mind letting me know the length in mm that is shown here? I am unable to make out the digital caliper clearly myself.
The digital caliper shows 12.80 mm
